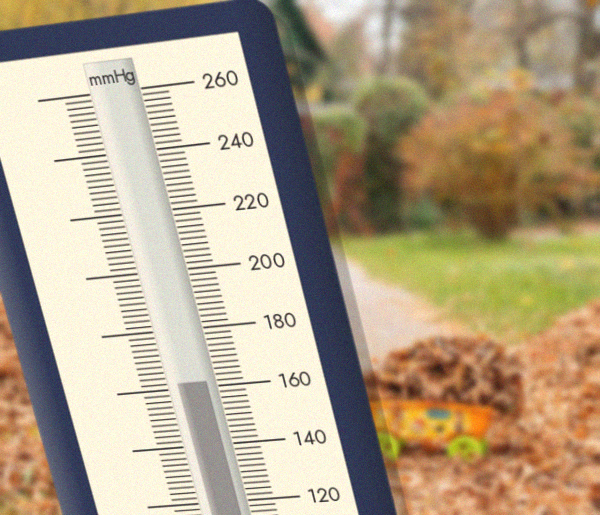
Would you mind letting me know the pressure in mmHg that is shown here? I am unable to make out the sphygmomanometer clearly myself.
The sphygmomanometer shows 162 mmHg
